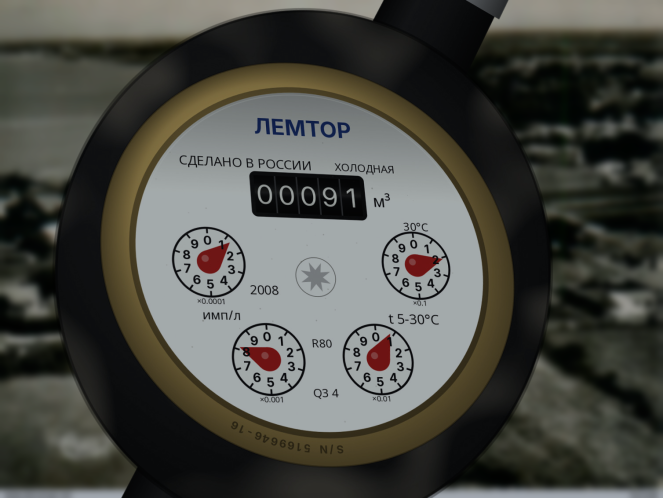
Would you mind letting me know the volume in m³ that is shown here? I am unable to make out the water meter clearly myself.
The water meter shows 91.2081 m³
